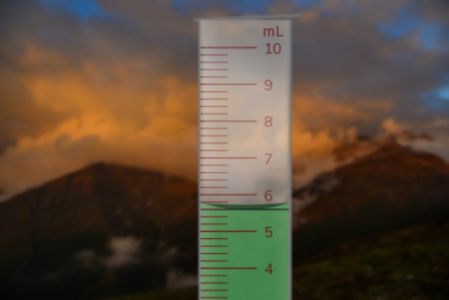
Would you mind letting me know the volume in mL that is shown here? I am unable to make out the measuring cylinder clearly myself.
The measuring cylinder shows 5.6 mL
